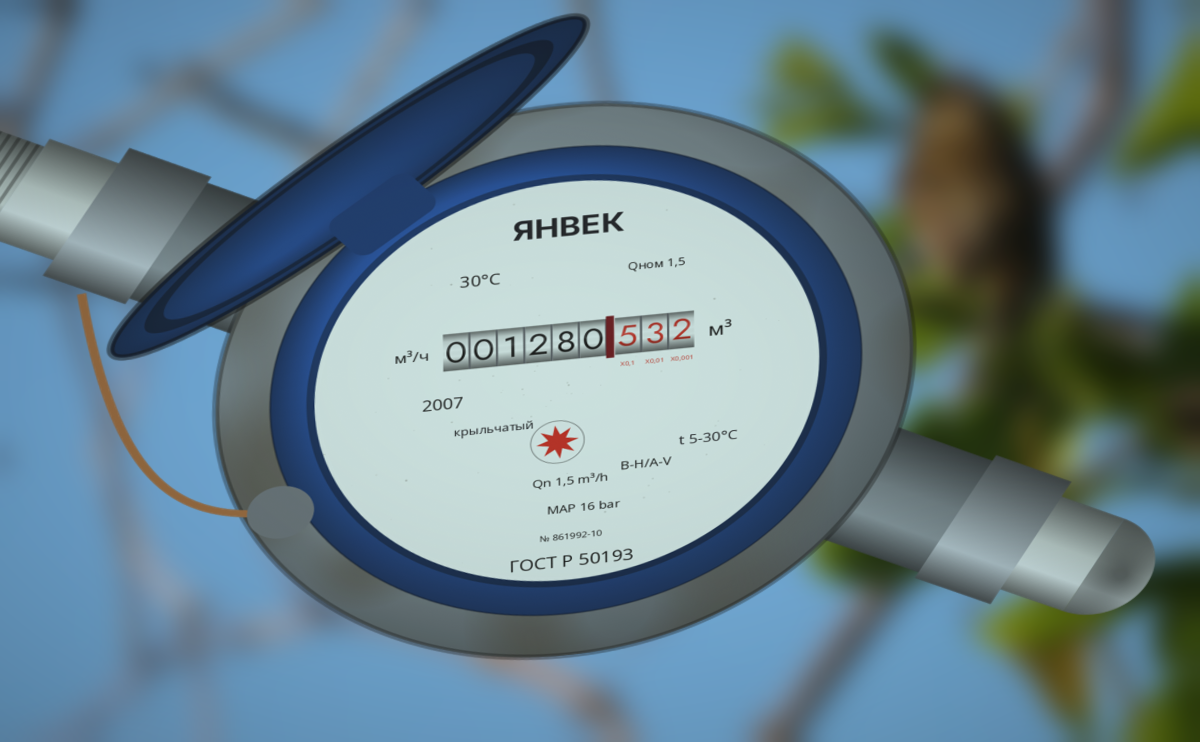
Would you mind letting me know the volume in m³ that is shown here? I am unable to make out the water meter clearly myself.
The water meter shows 1280.532 m³
